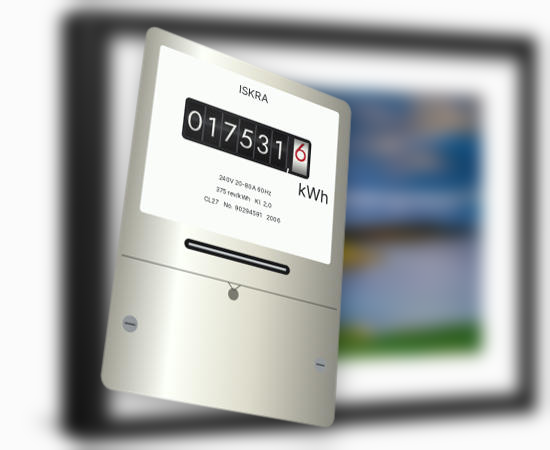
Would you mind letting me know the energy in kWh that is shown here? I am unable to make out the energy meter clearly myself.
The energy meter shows 17531.6 kWh
